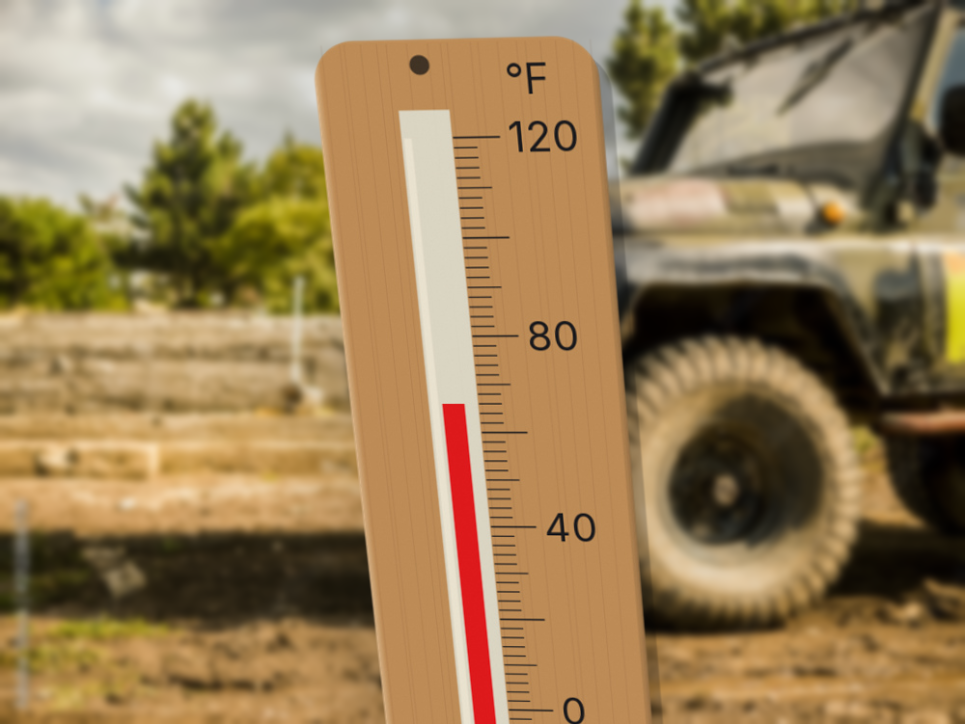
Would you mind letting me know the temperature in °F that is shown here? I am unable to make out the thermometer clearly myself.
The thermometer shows 66 °F
